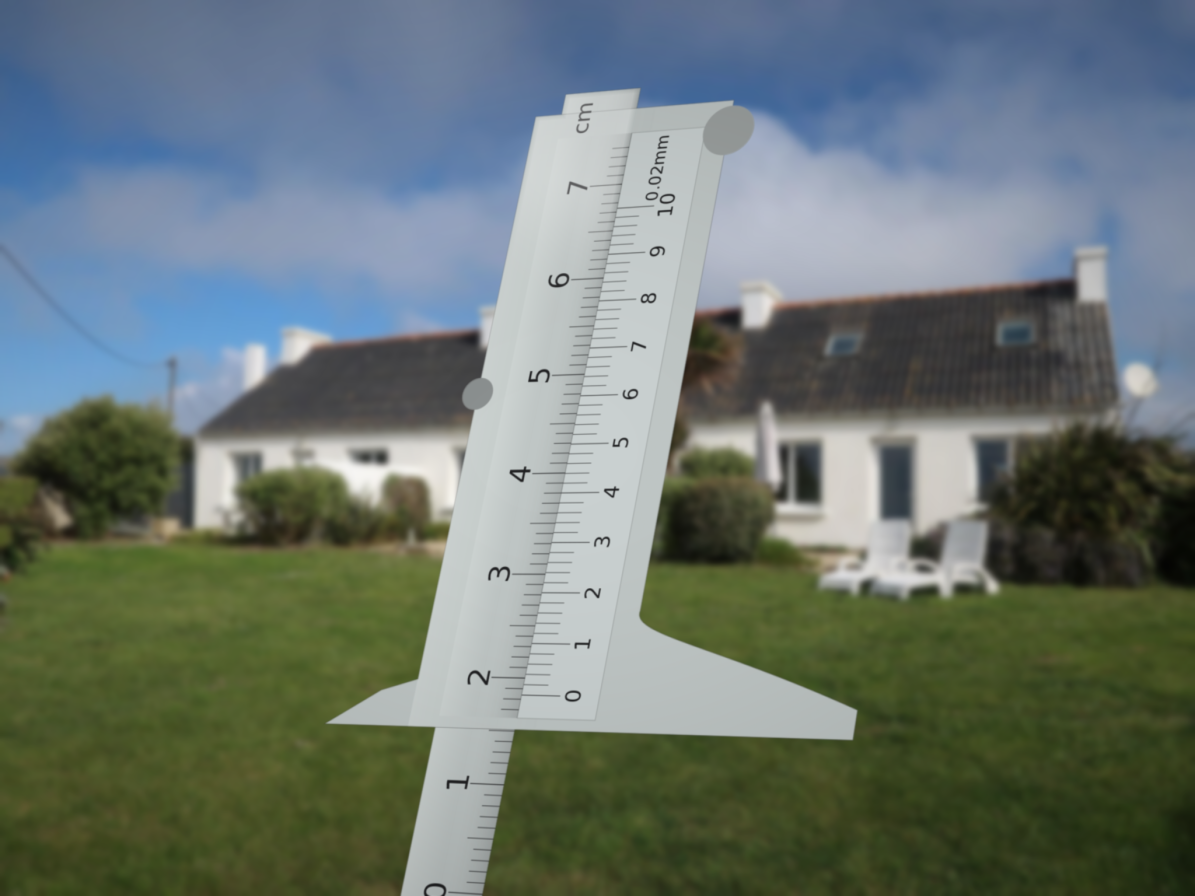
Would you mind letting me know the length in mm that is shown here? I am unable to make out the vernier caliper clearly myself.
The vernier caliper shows 18.4 mm
